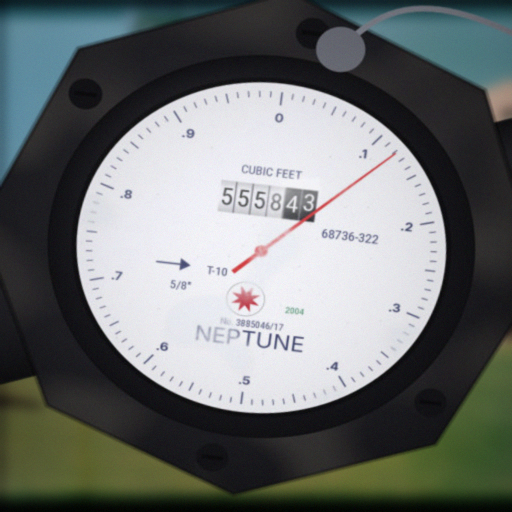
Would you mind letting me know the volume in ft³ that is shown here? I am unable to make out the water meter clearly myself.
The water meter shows 555843.12 ft³
